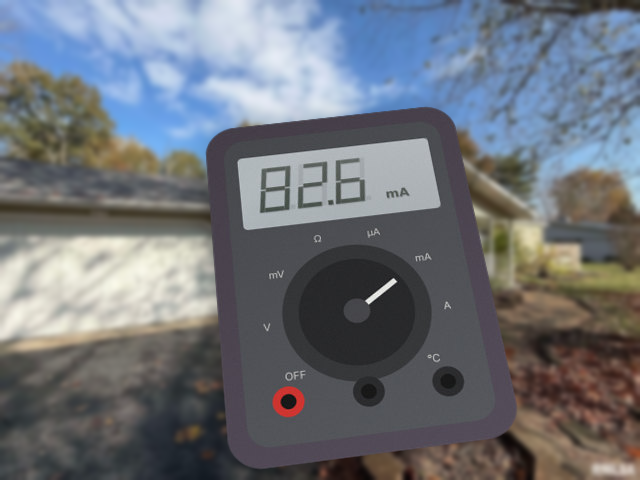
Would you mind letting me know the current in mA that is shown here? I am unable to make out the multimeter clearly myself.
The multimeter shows 82.6 mA
